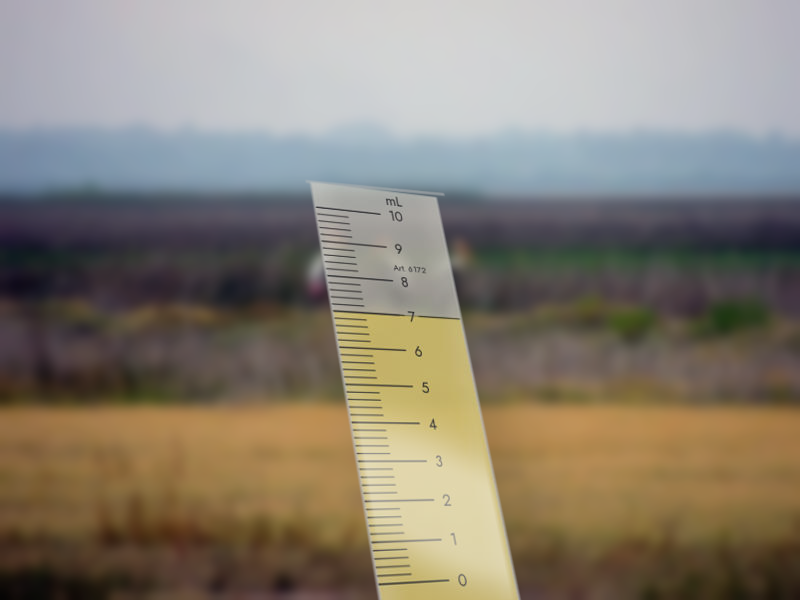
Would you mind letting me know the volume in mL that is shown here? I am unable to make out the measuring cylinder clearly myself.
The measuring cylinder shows 7 mL
